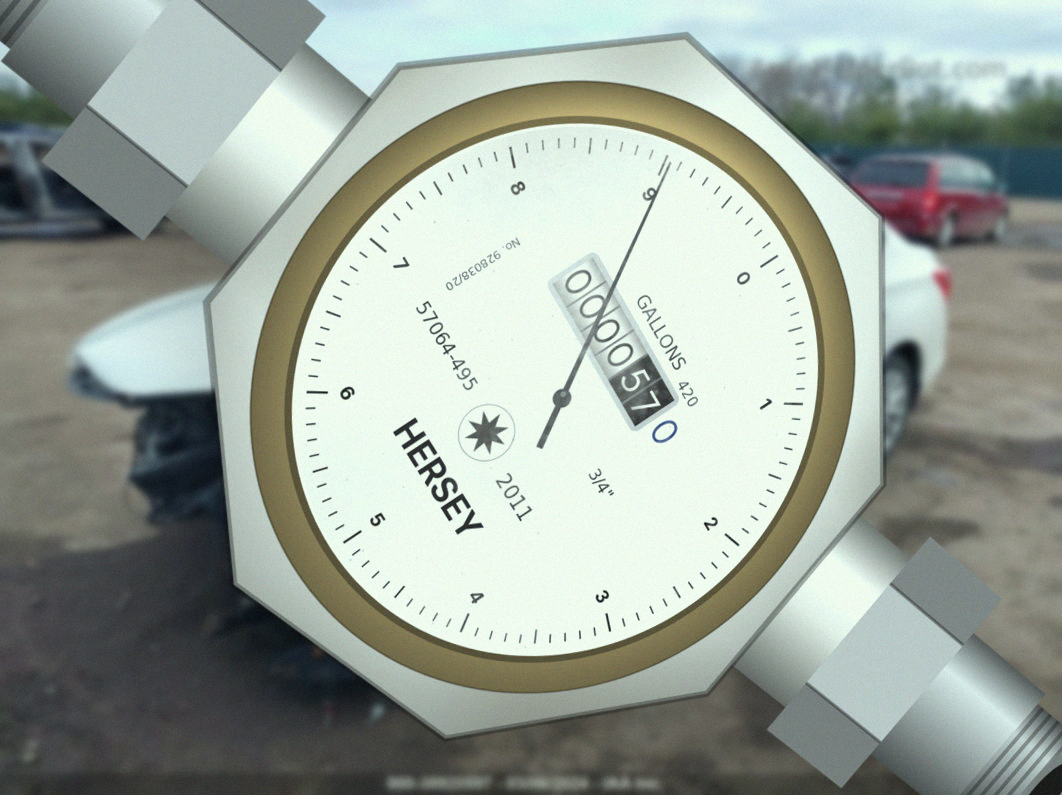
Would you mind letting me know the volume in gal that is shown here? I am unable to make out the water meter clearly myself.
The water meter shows 569.0 gal
